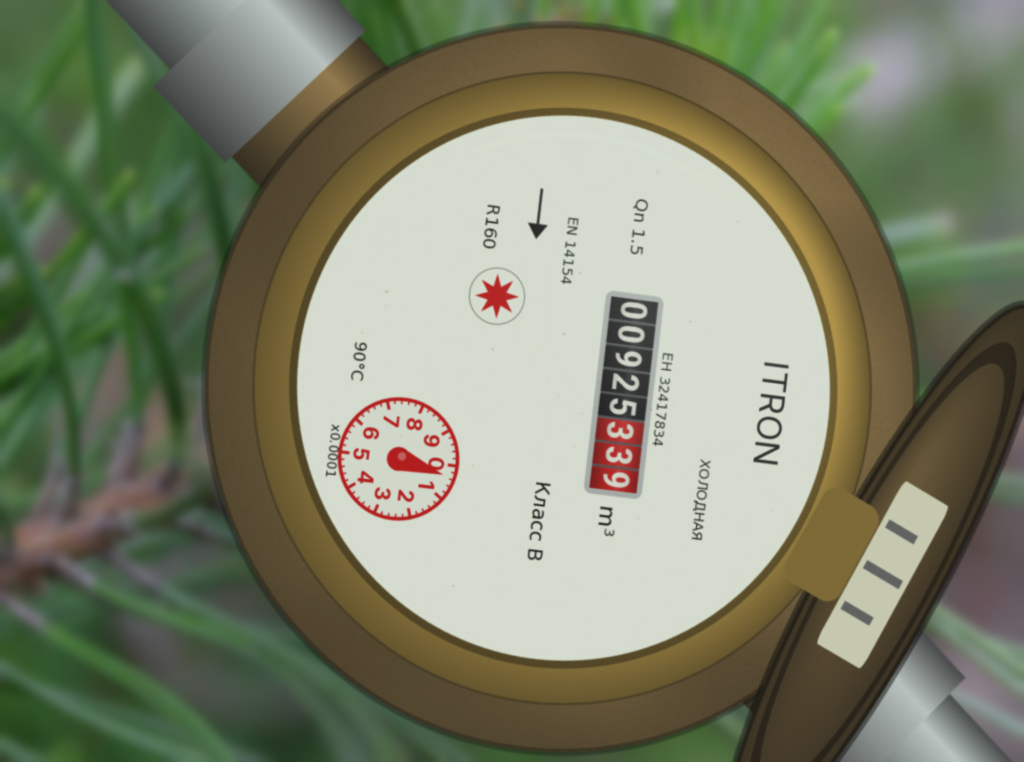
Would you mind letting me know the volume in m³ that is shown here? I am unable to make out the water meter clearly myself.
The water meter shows 925.3390 m³
